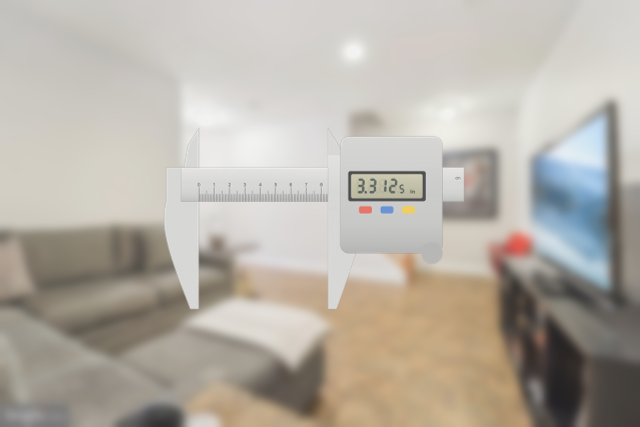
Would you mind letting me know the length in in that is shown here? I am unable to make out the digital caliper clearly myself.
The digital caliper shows 3.3125 in
